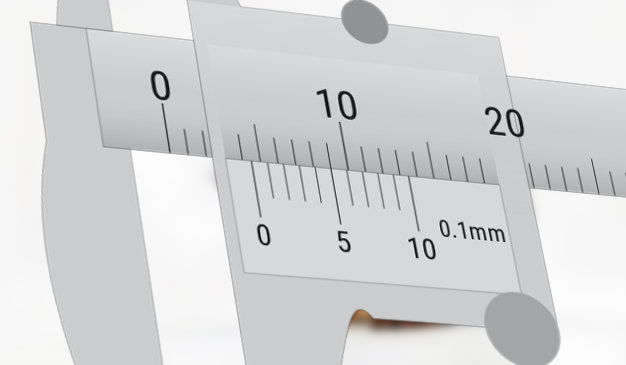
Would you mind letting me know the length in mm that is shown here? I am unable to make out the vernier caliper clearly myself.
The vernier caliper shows 4.5 mm
